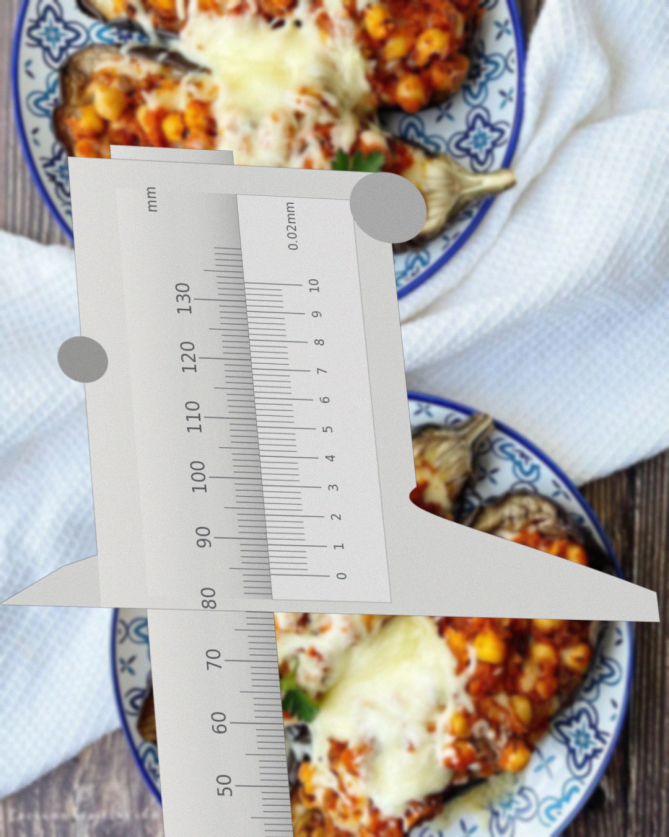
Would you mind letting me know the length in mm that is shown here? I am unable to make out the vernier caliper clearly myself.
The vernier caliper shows 84.2 mm
